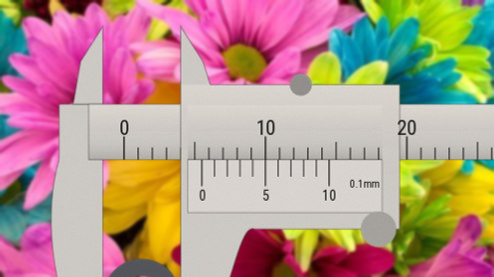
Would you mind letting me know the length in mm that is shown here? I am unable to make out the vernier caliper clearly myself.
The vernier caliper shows 5.5 mm
